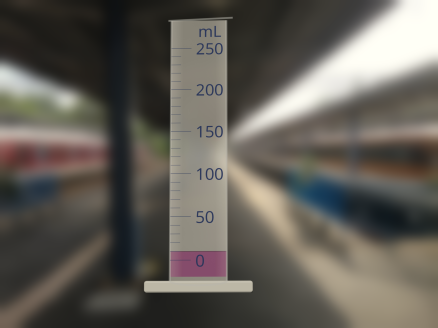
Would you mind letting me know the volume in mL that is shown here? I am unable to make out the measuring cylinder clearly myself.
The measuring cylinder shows 10 mL
